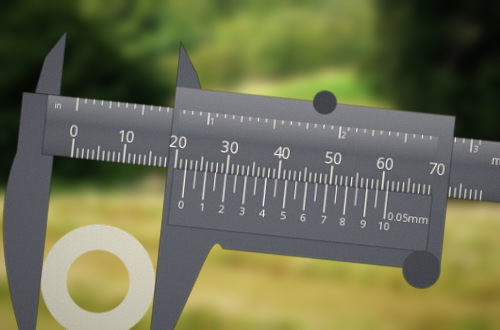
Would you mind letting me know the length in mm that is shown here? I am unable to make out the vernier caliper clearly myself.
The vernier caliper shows 22.0 mm
